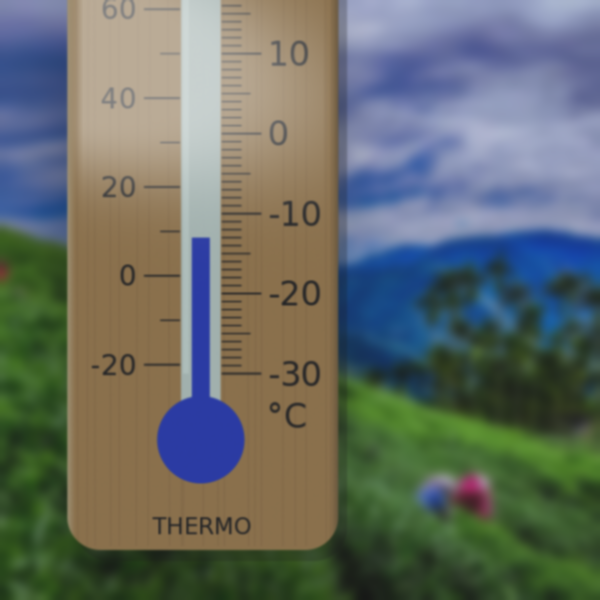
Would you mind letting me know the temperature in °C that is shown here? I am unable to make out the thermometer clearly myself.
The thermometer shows -13 °C
